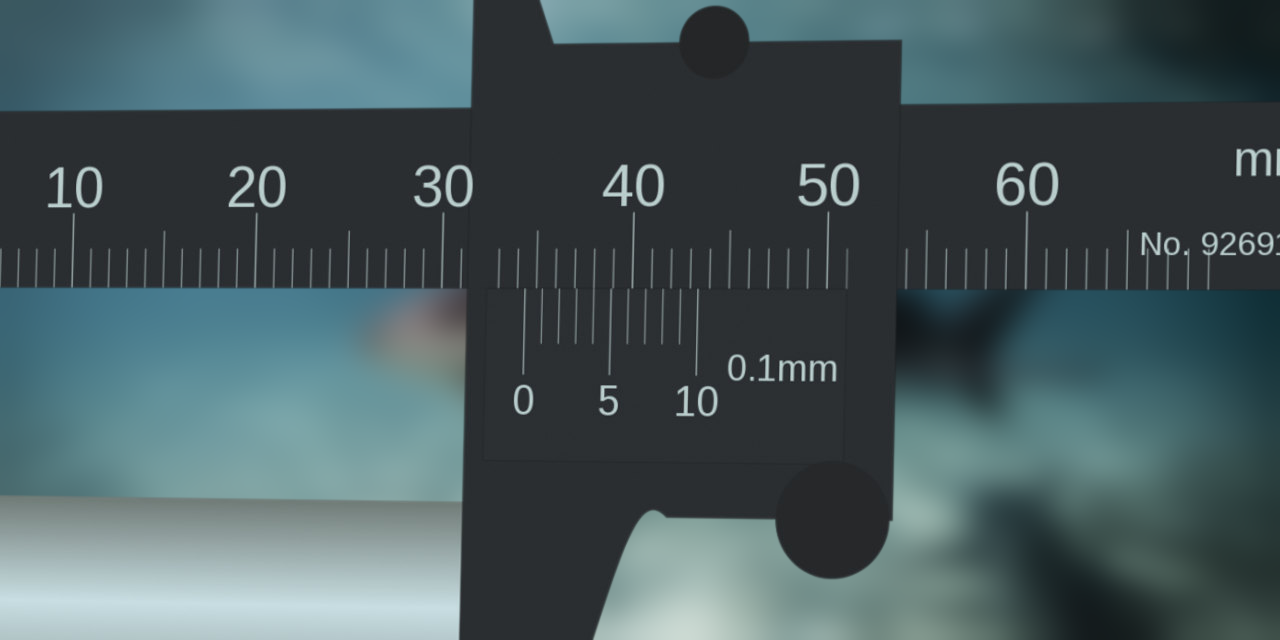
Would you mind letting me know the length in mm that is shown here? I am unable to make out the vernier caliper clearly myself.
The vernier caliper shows 34.4 mm
